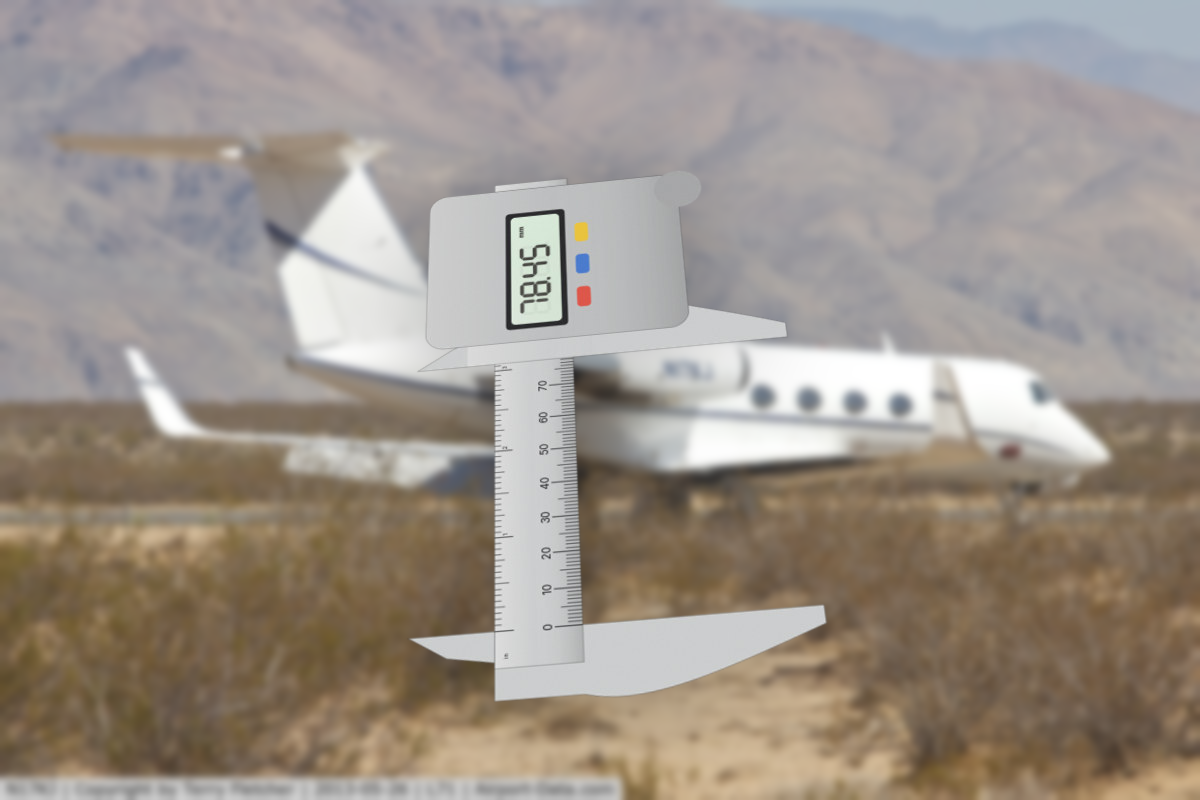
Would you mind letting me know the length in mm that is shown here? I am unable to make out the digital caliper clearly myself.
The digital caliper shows 78.45 mm
